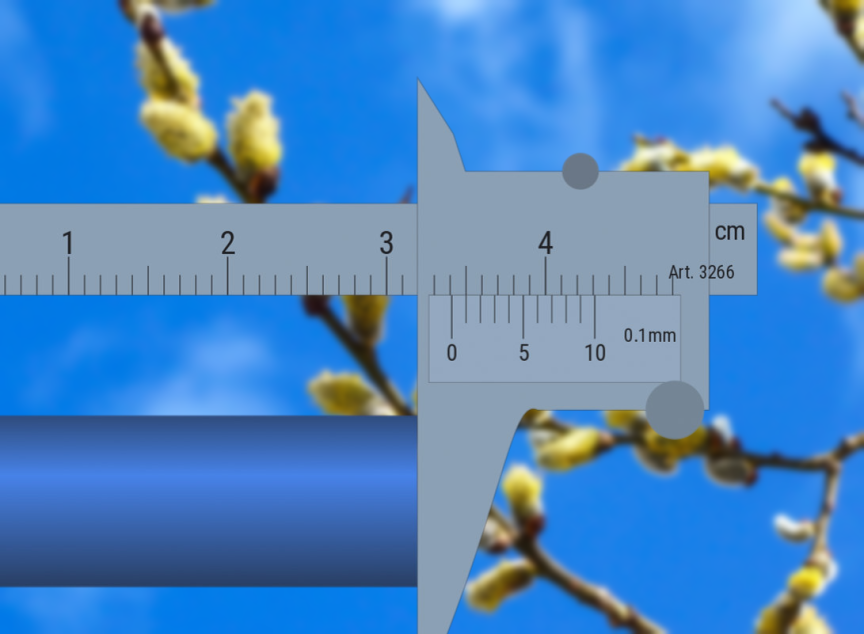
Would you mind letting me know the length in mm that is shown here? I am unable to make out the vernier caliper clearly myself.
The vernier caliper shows 34.1 mm
